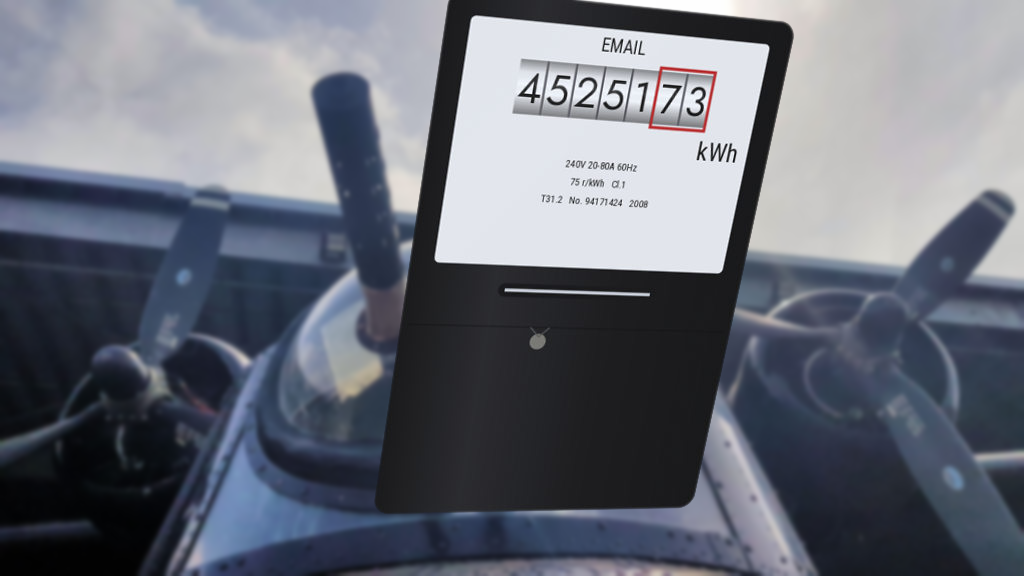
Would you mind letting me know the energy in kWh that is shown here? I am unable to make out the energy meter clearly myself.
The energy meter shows 45251.73 kWh
